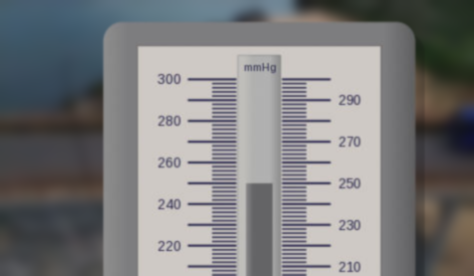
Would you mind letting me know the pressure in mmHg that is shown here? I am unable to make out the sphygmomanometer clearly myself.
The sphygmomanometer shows 250 mmHg
